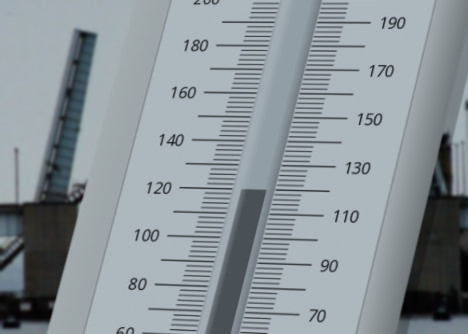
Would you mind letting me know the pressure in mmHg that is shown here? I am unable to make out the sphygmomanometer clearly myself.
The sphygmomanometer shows 120 mmHg
